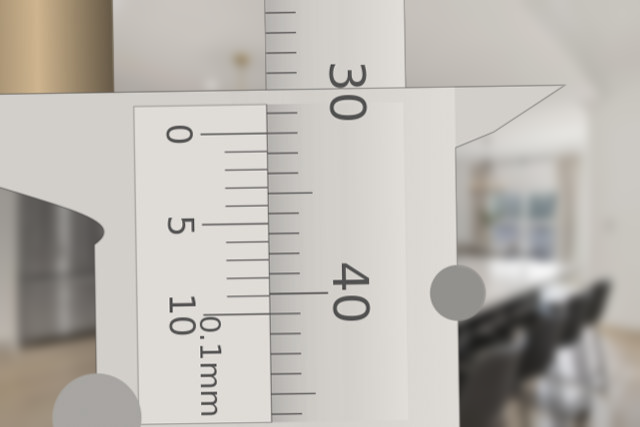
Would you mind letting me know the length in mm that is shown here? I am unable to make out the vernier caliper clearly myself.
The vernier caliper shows 32.0 mm
